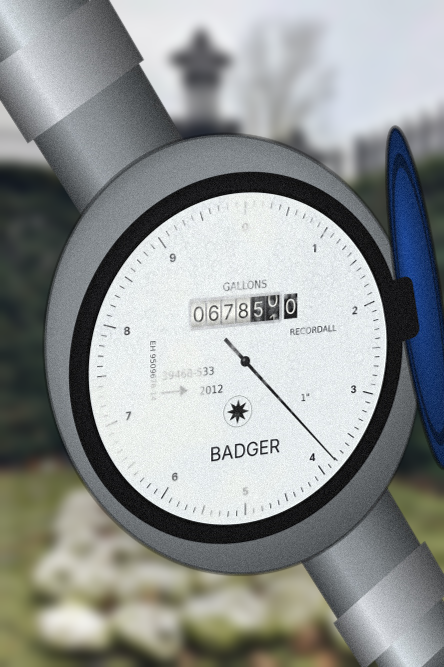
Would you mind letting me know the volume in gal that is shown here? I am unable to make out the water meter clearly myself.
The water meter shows 678503.8 gal
